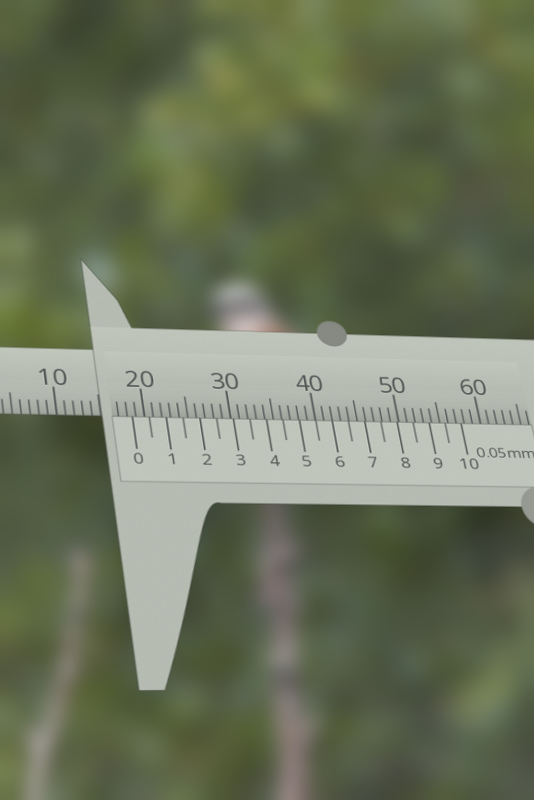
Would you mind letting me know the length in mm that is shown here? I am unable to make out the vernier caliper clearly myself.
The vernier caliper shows 18.6 mm
